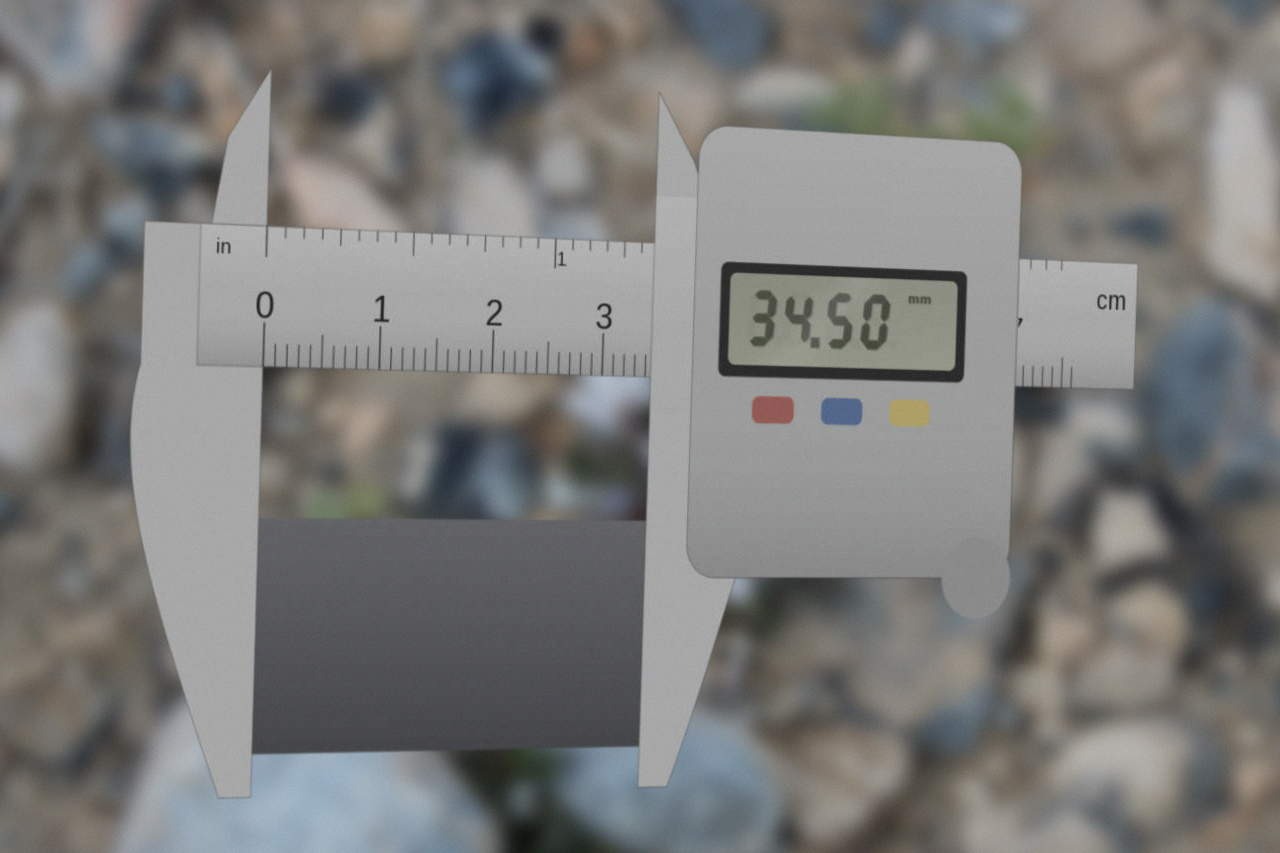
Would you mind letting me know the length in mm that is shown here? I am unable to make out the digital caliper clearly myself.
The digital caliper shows 34.50 mm
